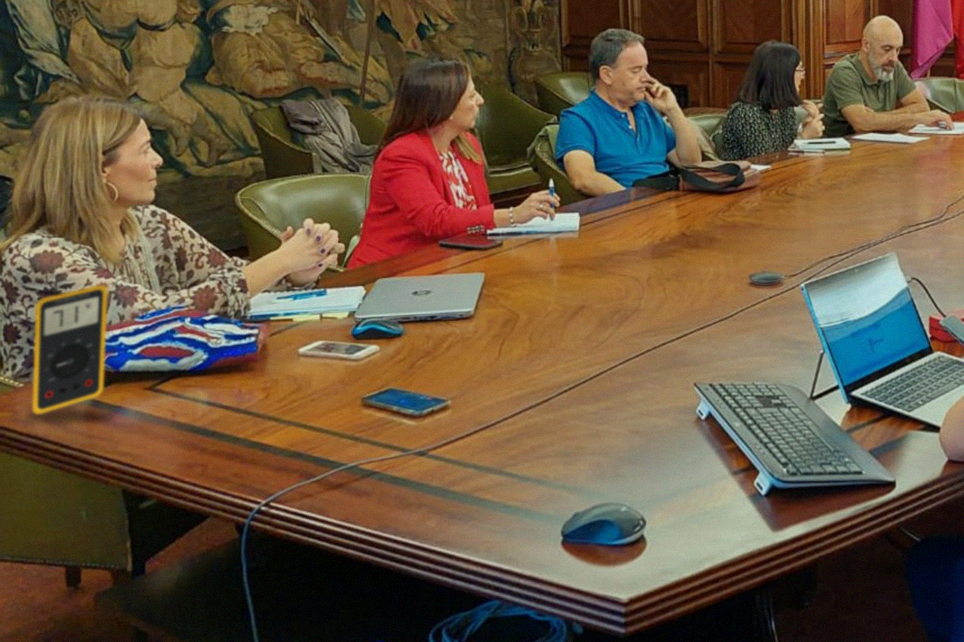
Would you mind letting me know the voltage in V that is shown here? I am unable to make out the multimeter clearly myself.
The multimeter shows 71 V
